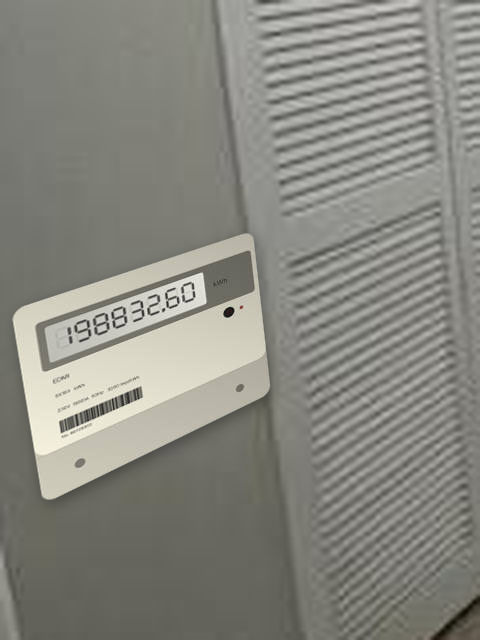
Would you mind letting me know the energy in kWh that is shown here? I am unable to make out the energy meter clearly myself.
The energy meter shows 198832.60 kWh
